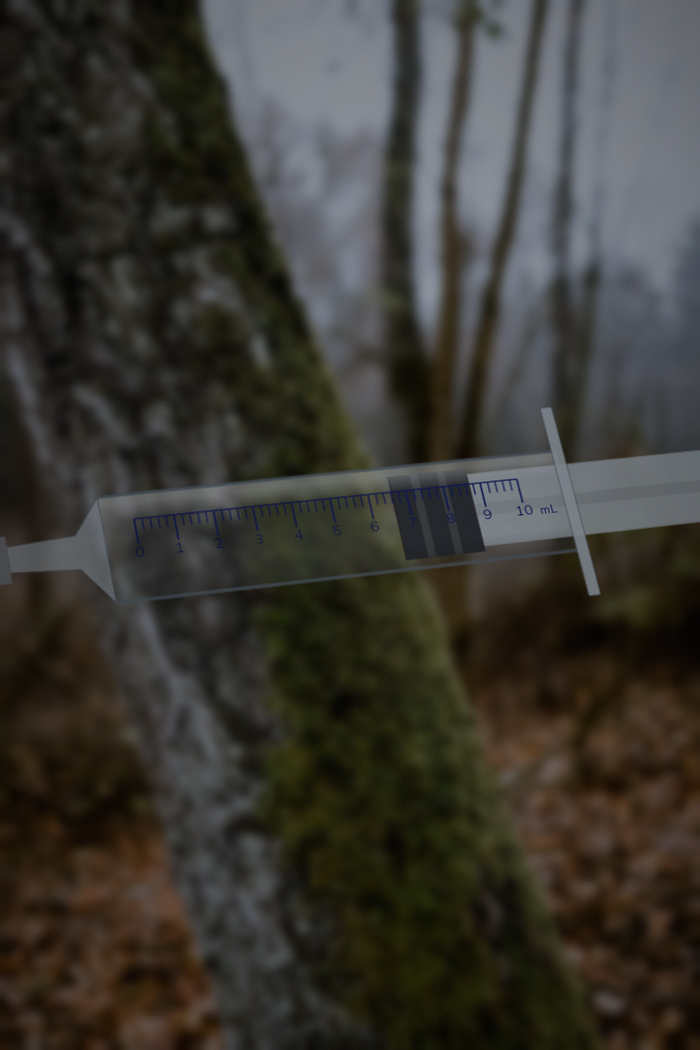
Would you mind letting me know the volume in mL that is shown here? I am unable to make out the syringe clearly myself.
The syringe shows 6.6 mL
